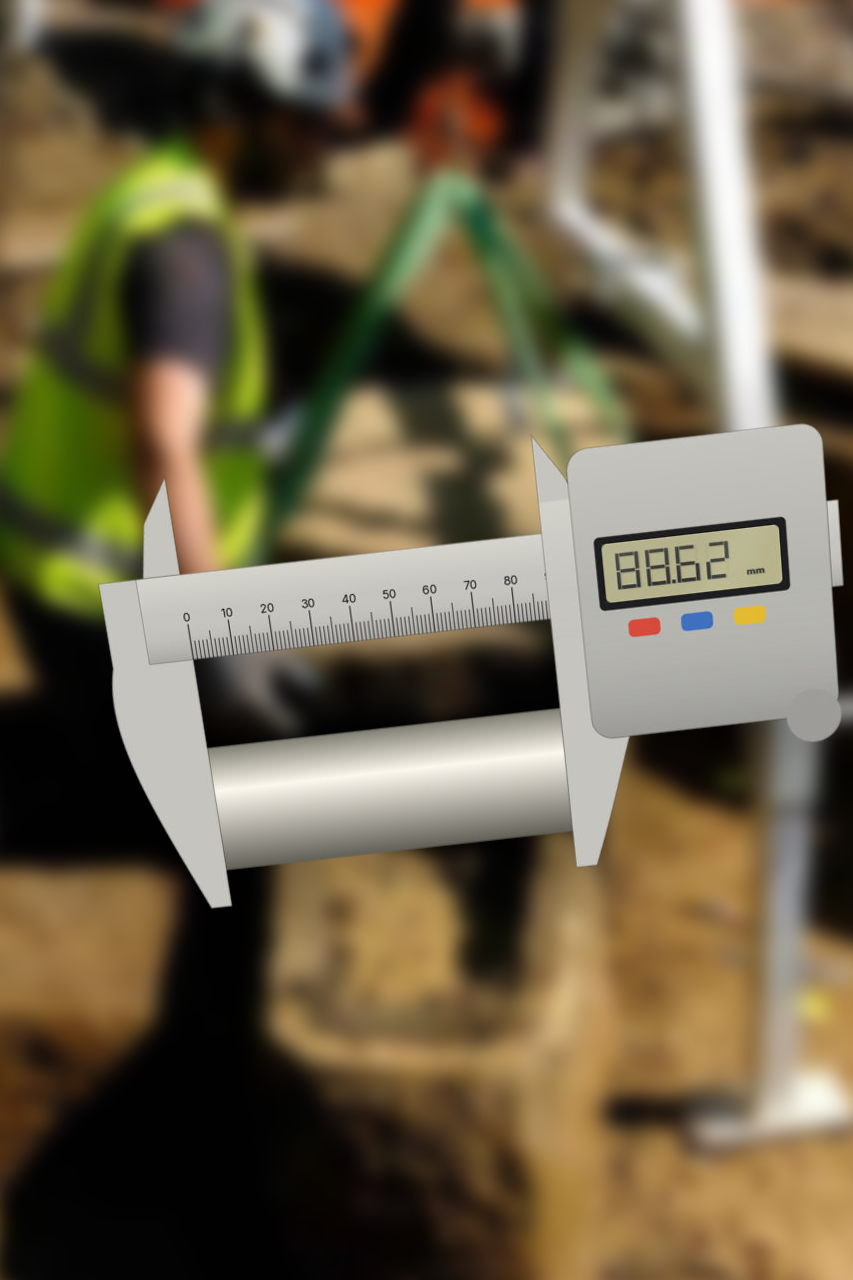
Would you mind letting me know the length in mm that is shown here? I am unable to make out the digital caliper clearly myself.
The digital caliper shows 88.62 mm
